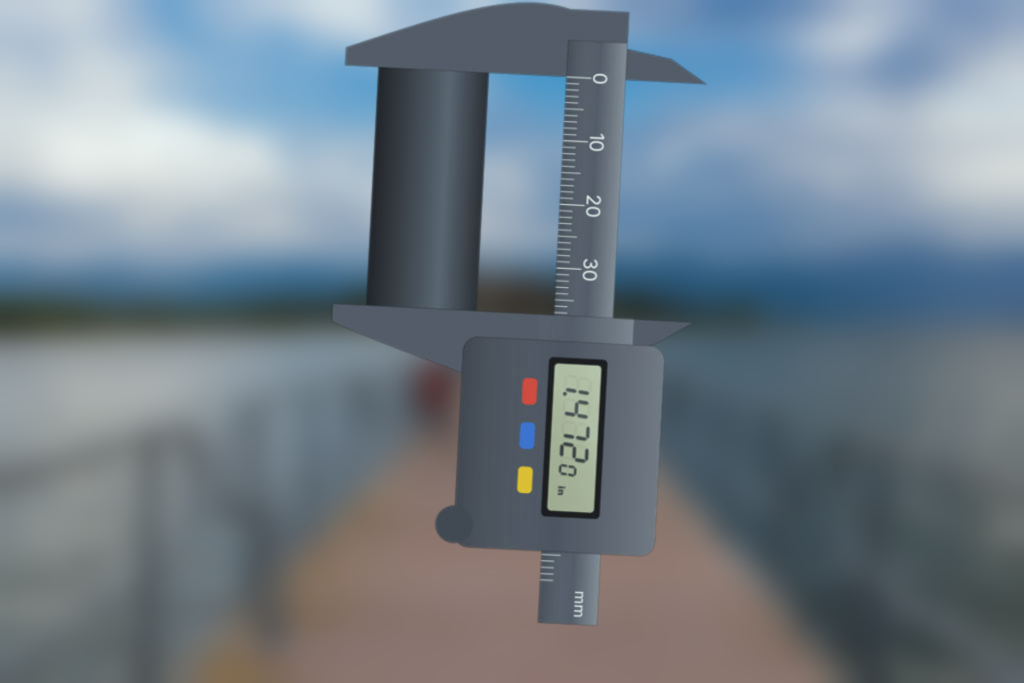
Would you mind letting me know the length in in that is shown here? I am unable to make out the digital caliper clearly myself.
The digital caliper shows 1.4720 in
